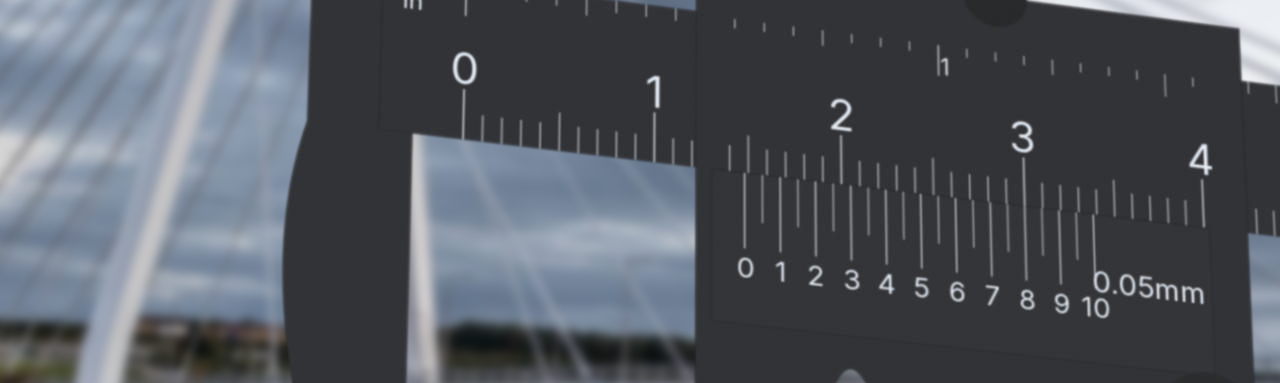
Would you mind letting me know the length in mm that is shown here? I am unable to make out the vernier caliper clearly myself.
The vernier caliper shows 14.8 mm
